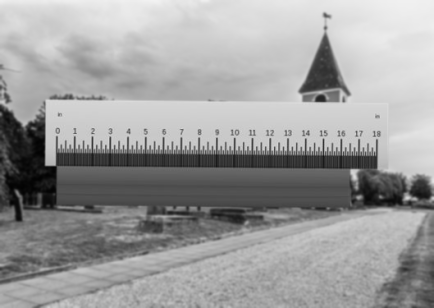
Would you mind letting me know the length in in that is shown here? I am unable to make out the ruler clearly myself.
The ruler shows 16.5 in
